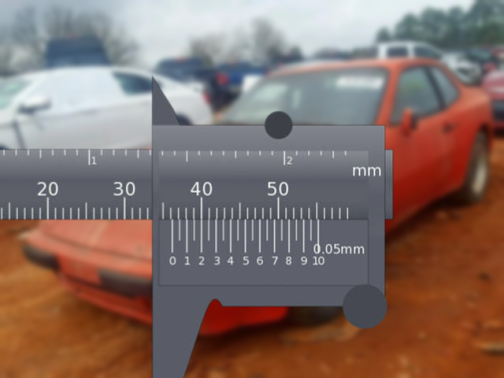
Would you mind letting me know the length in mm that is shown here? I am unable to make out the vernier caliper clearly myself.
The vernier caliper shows 36.2 mm
